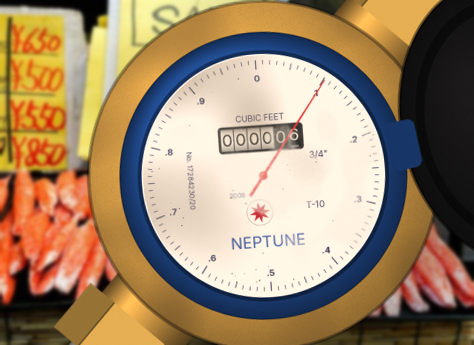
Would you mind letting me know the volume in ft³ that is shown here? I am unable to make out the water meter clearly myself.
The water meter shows 6.10 ft³
